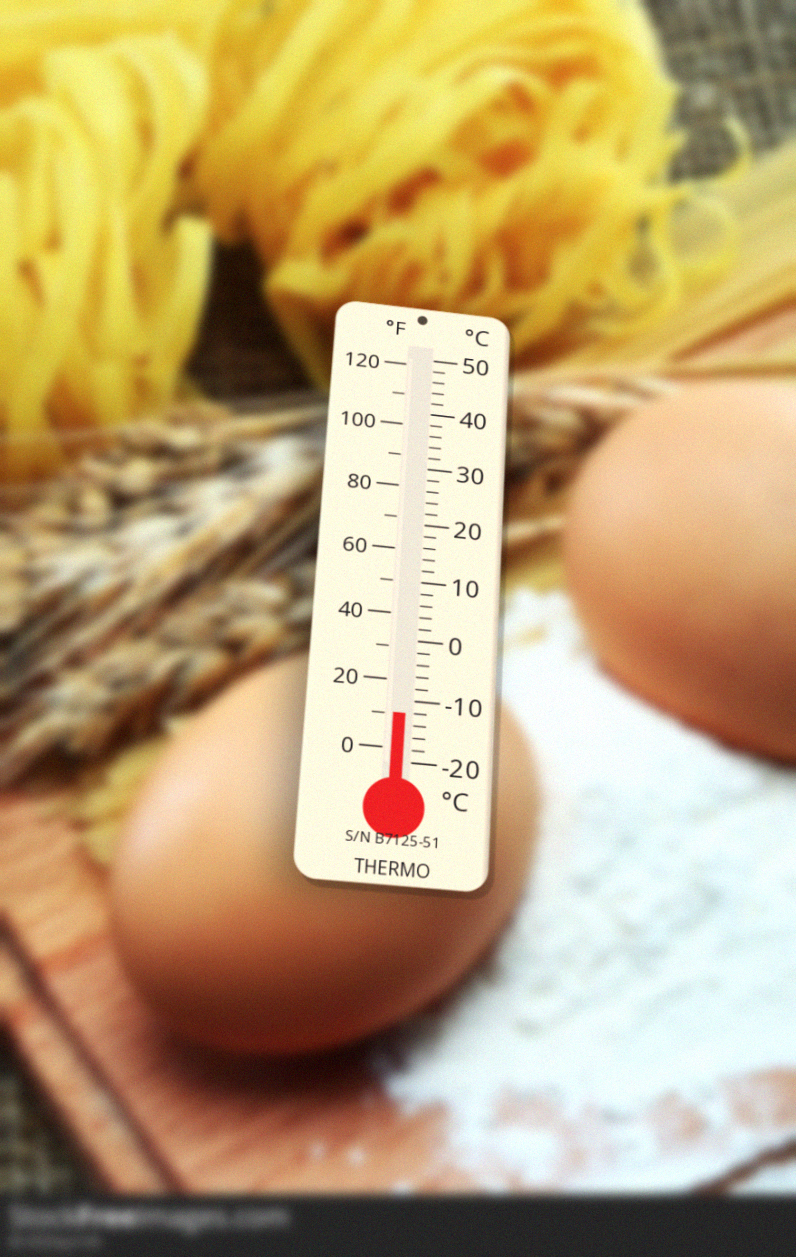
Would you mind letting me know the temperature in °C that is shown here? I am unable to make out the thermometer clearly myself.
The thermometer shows -12 °C
